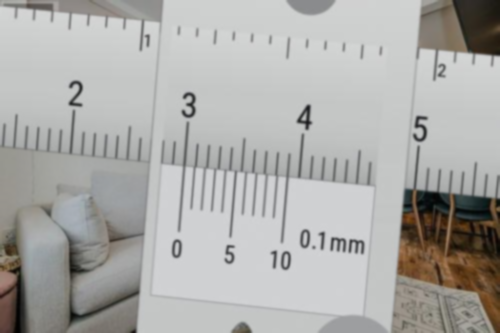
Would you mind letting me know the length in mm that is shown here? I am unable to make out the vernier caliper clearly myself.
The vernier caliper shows 30.0 mm
